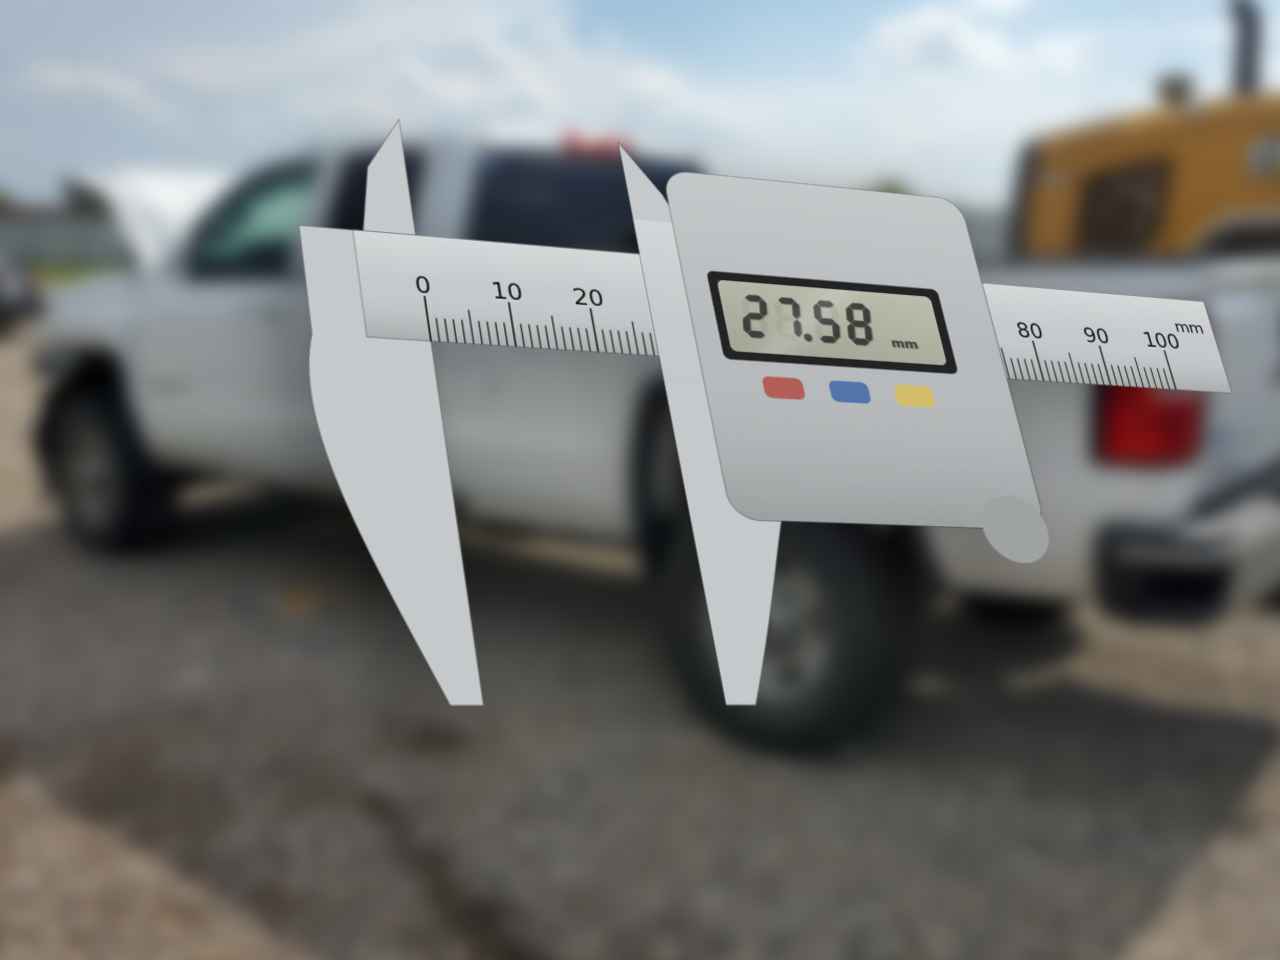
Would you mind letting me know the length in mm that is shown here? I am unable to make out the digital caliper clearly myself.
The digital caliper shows 27.58 mm
